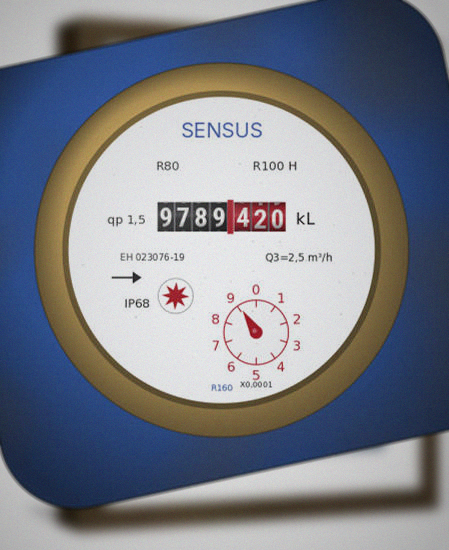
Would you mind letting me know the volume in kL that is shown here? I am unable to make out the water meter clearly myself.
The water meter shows 9789.4199 kL
